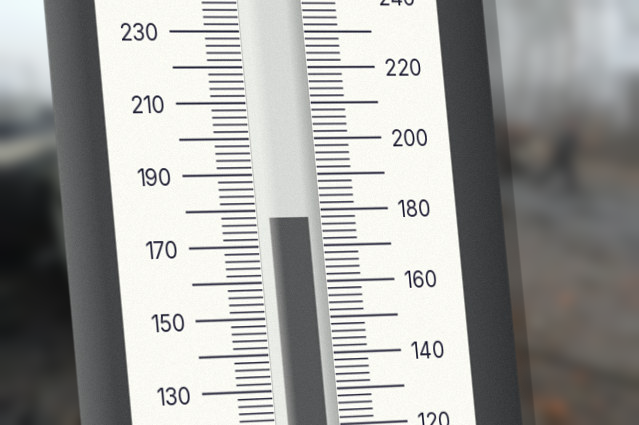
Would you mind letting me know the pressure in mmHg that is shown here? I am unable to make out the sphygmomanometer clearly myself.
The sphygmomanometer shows 178 mmHg
